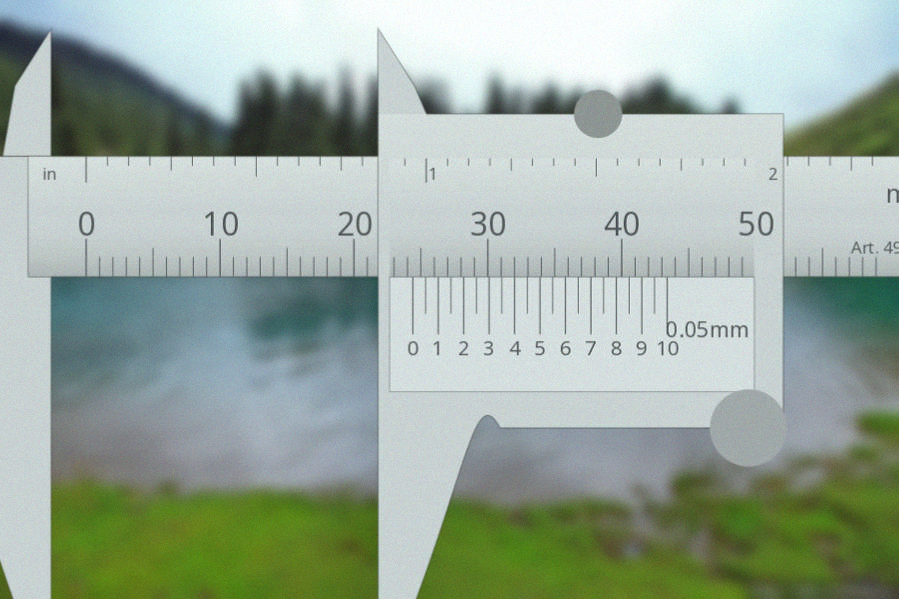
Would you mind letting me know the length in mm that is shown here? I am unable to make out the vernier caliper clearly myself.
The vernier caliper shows 24.4 mm
